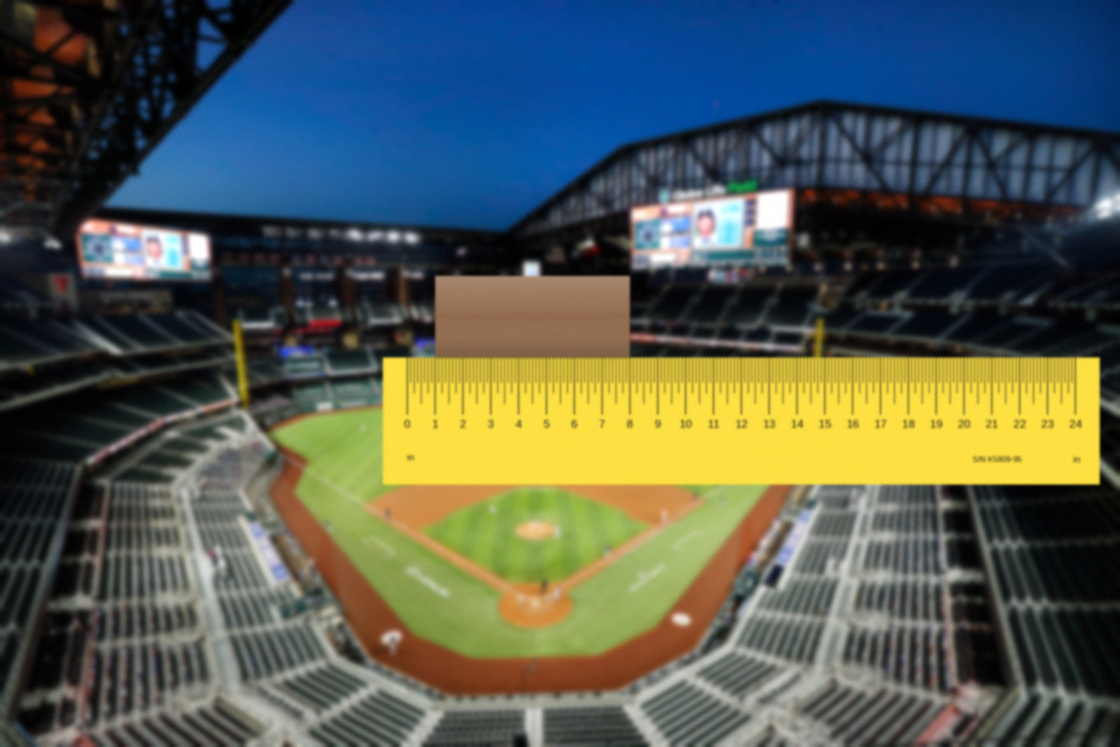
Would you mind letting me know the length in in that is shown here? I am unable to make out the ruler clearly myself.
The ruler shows 7 in
